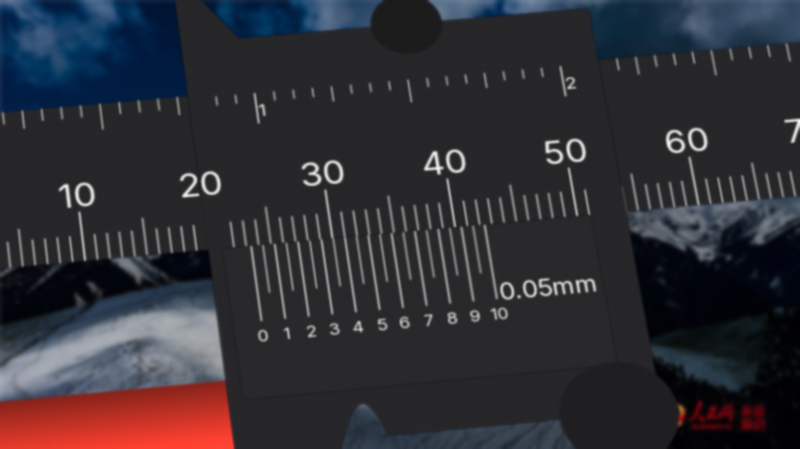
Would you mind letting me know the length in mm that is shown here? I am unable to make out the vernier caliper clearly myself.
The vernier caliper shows 23.4 mm
